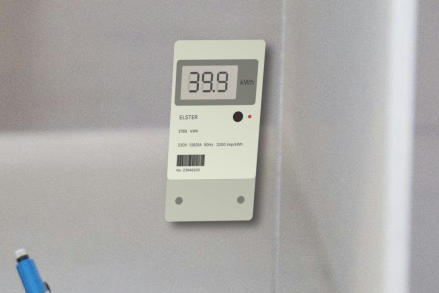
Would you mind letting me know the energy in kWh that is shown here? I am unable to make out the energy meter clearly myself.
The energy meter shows 39.9 kWh
